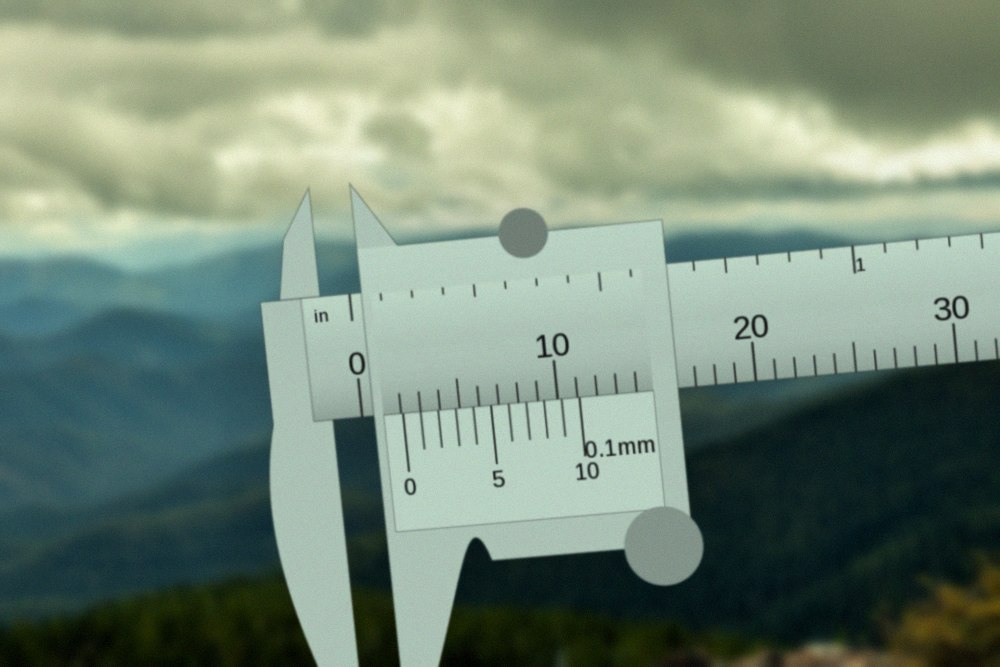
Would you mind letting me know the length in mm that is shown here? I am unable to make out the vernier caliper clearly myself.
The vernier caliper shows 2.1 mm
